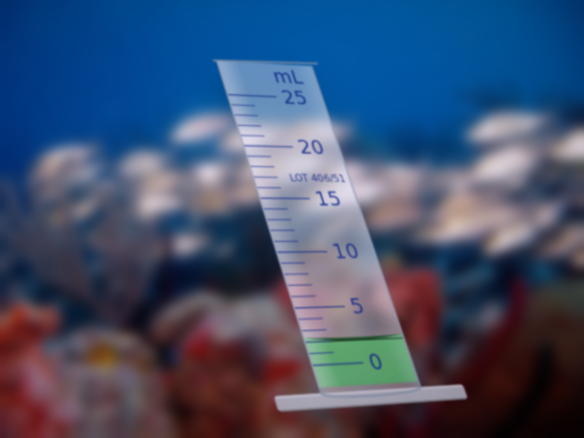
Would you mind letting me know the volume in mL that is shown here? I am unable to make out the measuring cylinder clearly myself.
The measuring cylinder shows 2 mL
